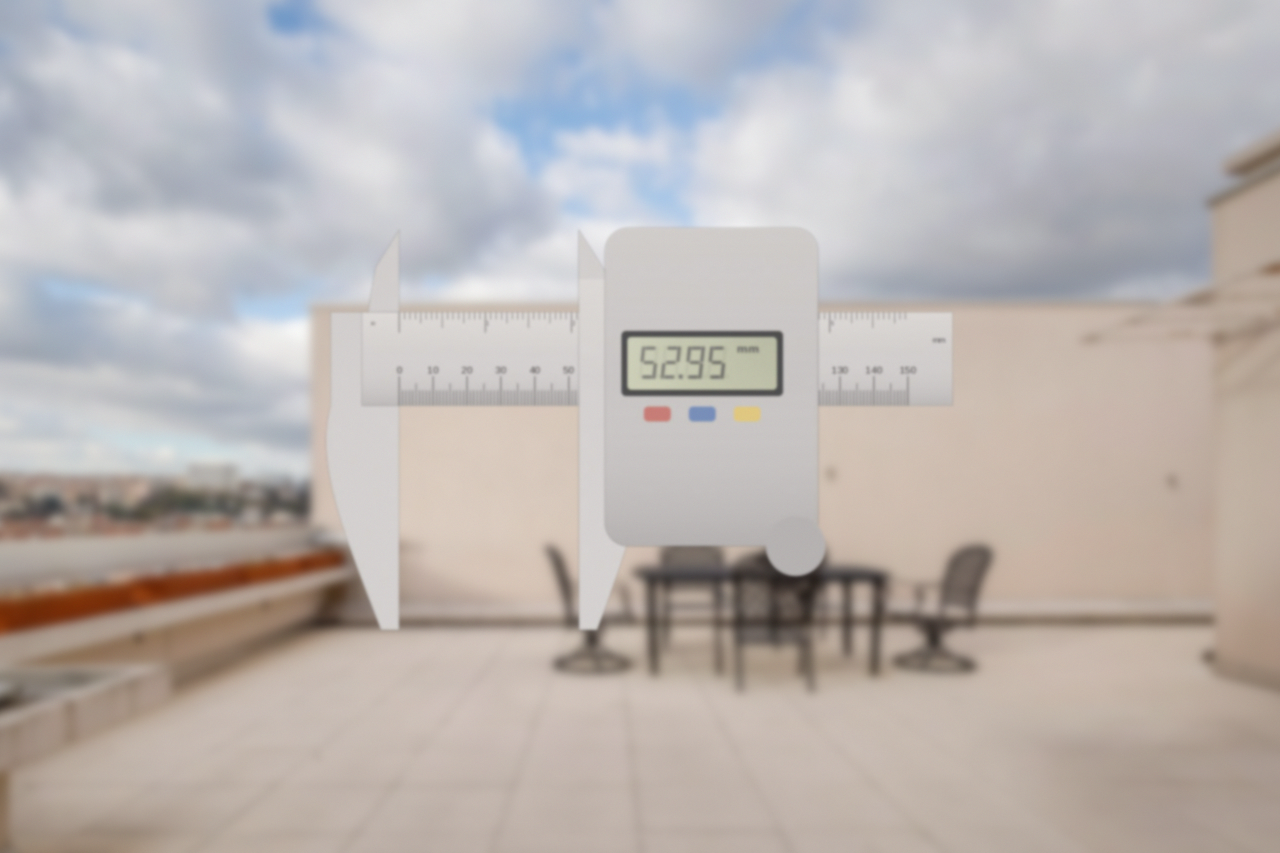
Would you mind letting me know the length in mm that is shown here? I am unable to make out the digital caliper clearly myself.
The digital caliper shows 52.95 mm
